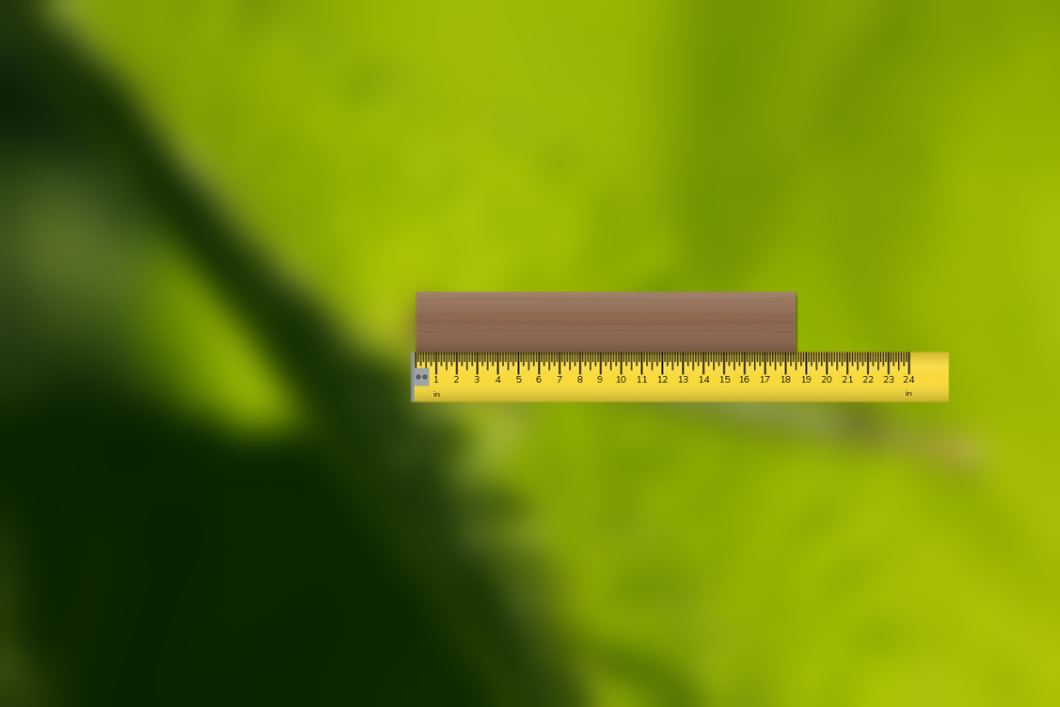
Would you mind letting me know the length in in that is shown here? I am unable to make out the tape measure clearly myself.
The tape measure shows 18.5 in
